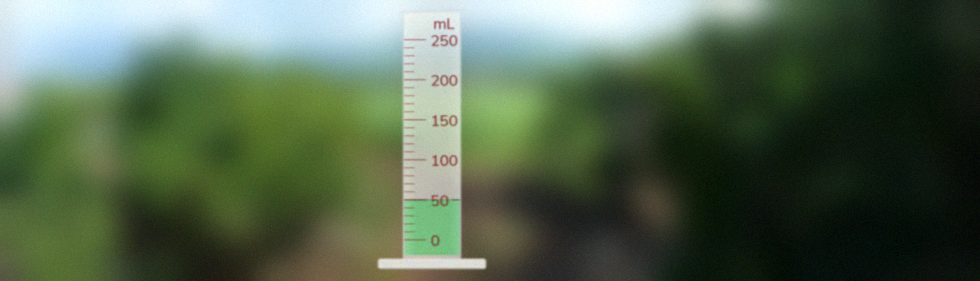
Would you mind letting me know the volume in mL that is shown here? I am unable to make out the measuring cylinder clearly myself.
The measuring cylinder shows 50 mL
